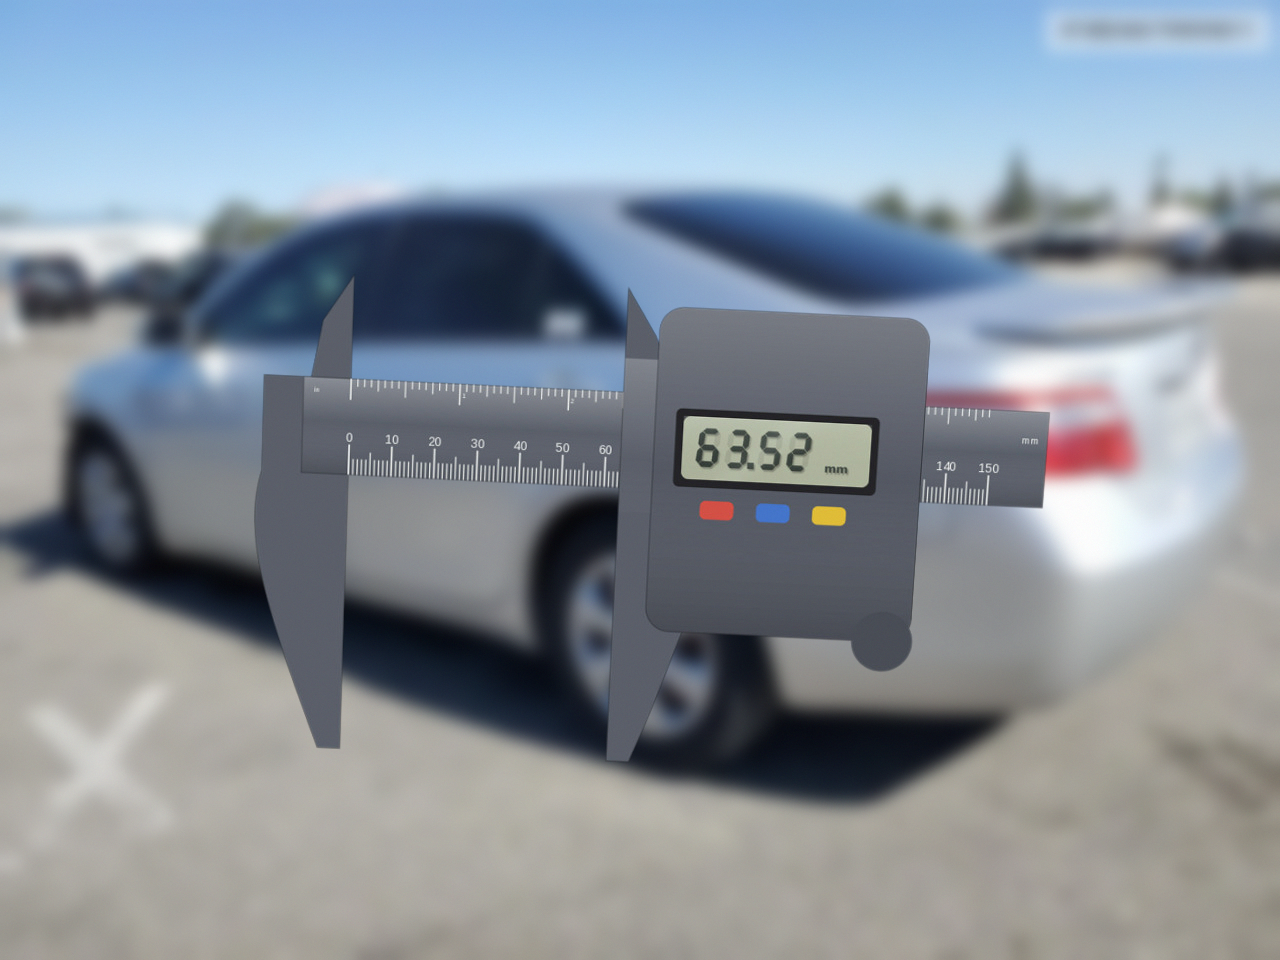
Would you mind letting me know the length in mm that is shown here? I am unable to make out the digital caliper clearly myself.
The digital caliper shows 63.52 mm
